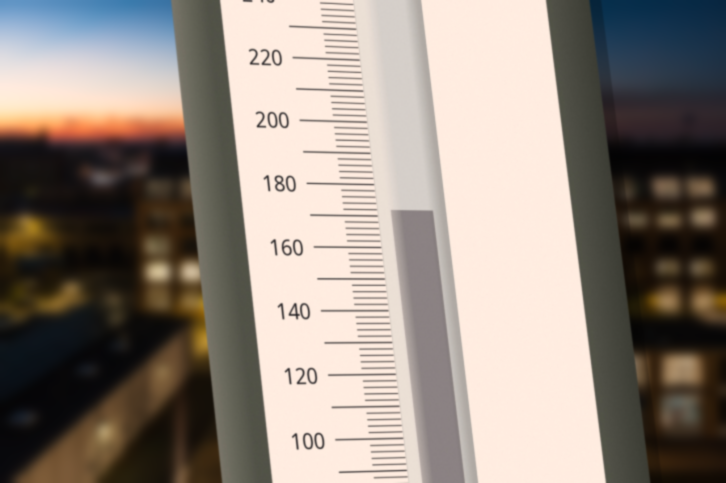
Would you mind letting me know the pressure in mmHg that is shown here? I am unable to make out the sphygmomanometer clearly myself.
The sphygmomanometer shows 172 mmHg
